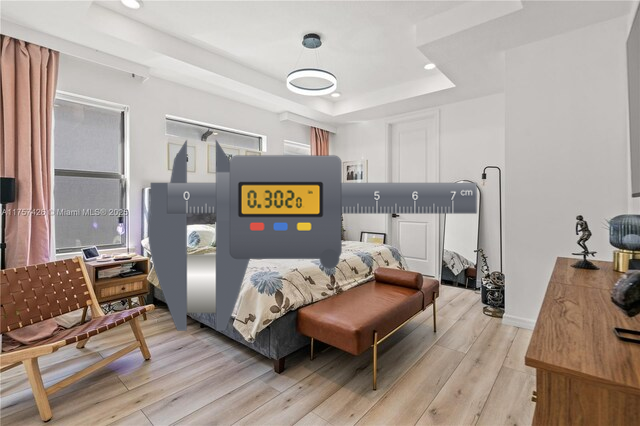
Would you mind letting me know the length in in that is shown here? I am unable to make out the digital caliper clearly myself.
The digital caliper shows 0.3020 in
